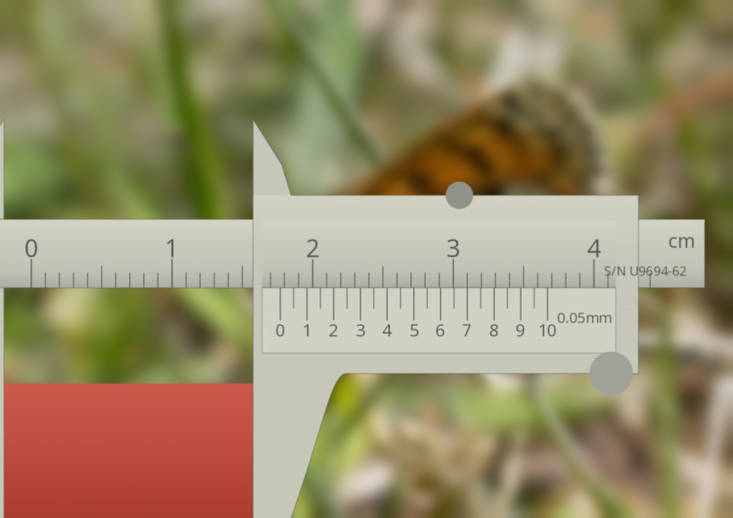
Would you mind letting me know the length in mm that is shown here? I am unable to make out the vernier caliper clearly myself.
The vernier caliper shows 17.7 mm
